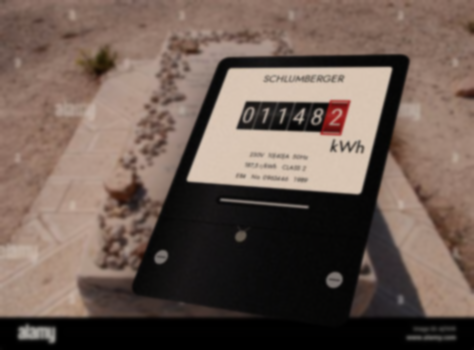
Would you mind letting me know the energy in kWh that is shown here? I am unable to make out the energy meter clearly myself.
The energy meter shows 1148.2 kWh
